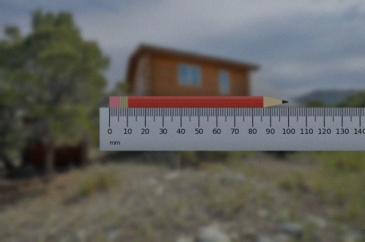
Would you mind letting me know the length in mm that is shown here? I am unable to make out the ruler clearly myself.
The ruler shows 100 mm
